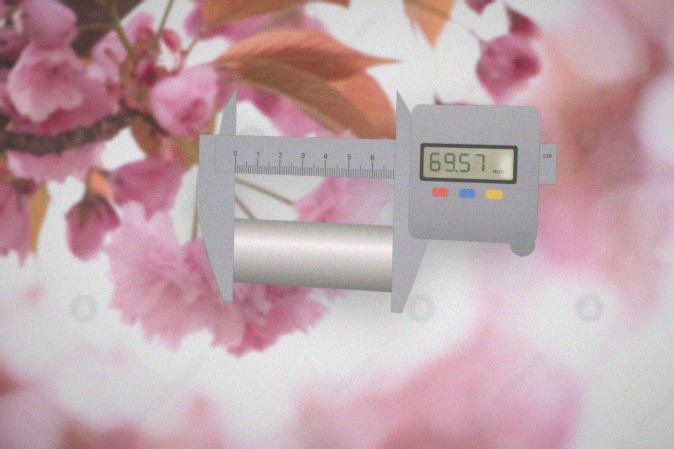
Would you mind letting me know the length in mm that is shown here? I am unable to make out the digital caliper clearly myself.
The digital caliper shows 69.57 mm
